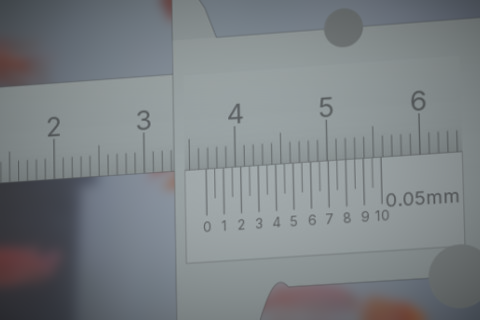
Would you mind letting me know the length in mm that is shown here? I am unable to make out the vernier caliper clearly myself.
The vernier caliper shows 36.8 mm
